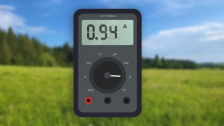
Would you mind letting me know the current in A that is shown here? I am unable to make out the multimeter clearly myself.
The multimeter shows 0.94 A
